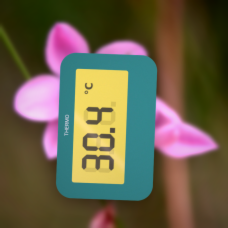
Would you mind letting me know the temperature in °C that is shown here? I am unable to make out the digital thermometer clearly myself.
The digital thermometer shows 30.4 °C
